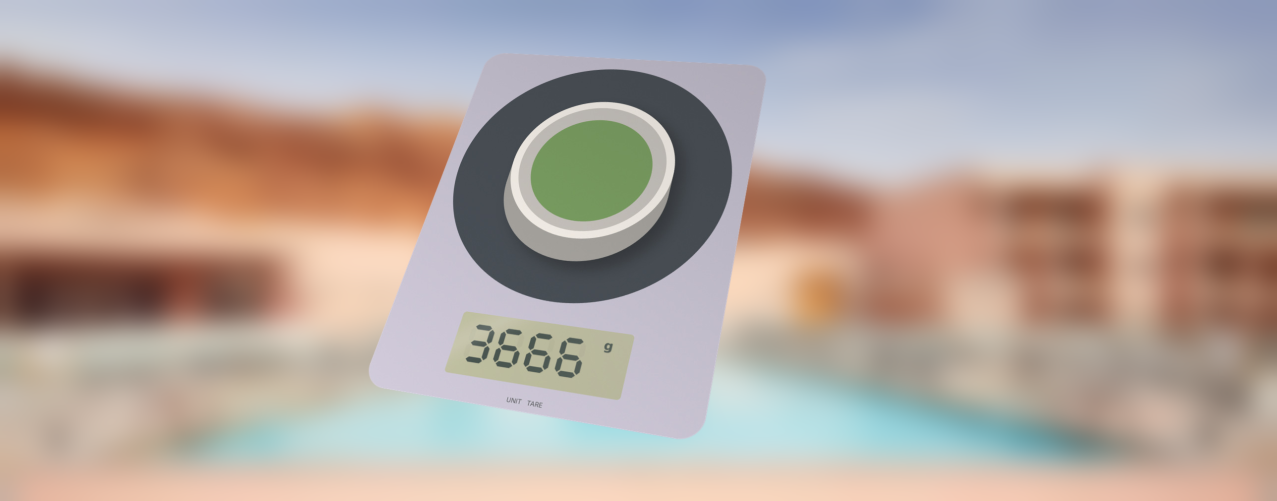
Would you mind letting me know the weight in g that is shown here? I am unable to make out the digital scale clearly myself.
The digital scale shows 3666 g
